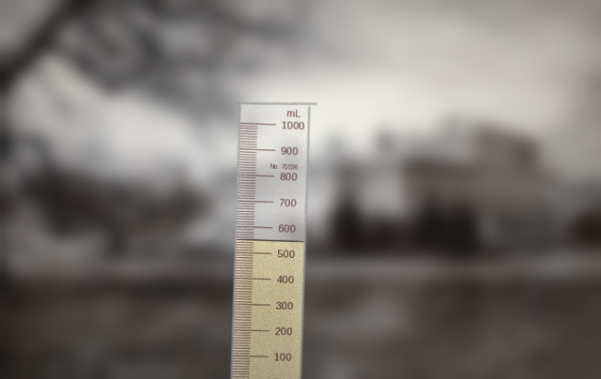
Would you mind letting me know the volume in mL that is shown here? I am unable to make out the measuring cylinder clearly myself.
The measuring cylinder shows 550 mL
